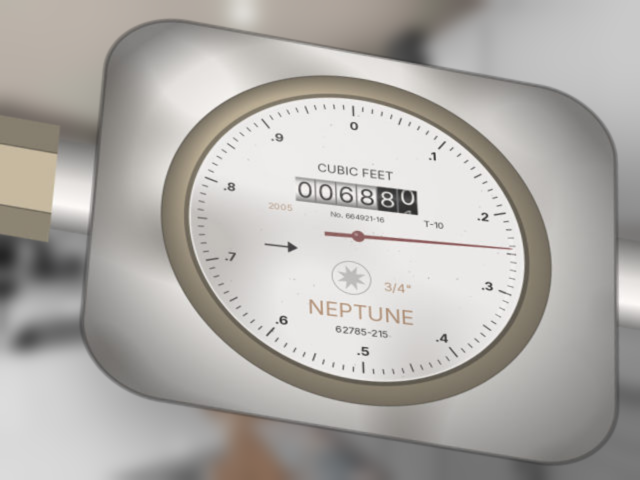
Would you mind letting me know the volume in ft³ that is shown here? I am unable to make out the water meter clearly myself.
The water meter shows 6880.24 ft³
